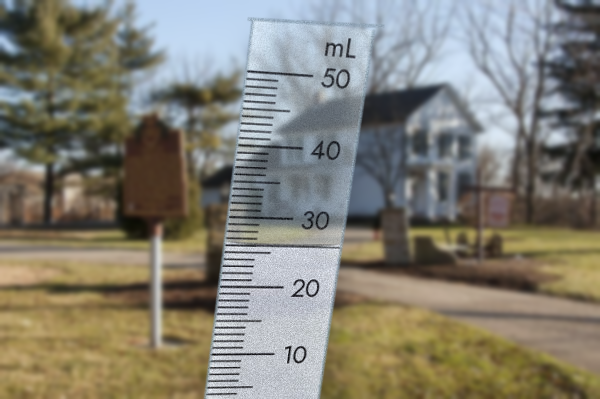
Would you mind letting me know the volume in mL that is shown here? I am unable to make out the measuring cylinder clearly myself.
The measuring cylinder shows 26 mL
